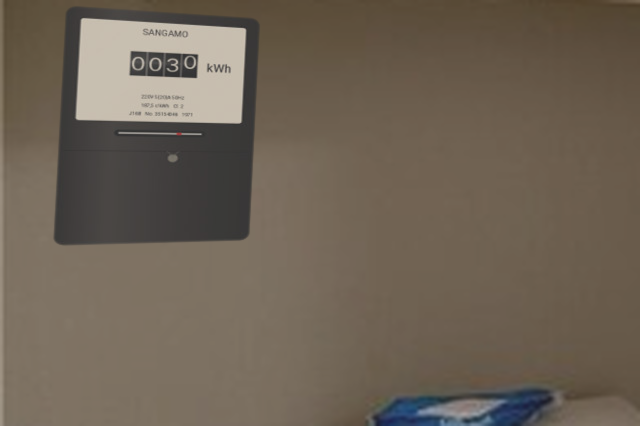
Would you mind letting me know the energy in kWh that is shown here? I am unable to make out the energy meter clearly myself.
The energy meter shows 30 kWh
